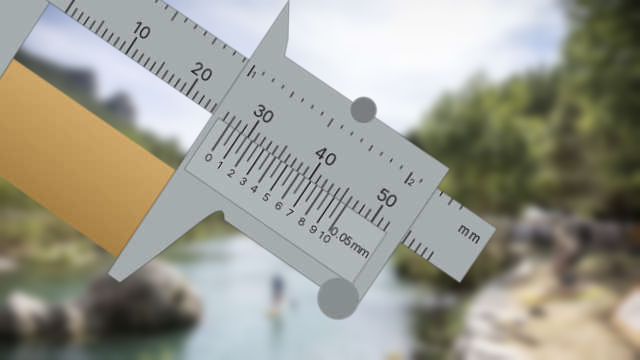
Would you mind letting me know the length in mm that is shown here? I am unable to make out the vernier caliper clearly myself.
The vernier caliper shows 27.0 mm
